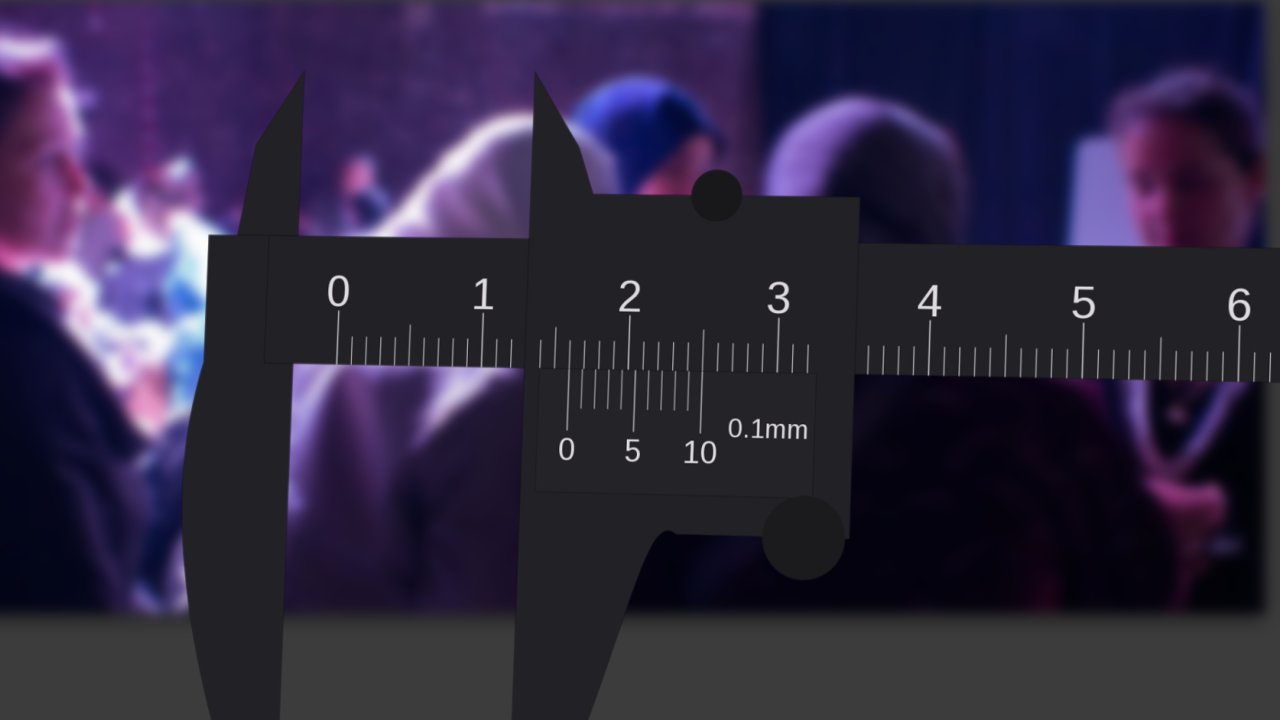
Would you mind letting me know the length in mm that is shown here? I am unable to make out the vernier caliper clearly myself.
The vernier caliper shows 16.0 mm
